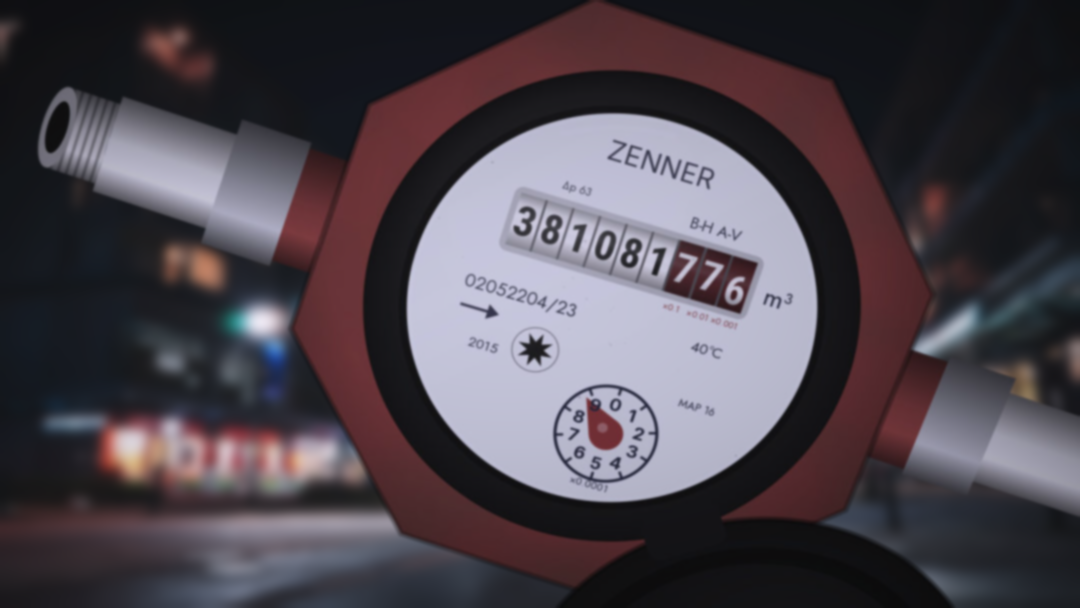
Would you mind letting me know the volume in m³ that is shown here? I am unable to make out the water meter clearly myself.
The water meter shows 381081.7758 m³
